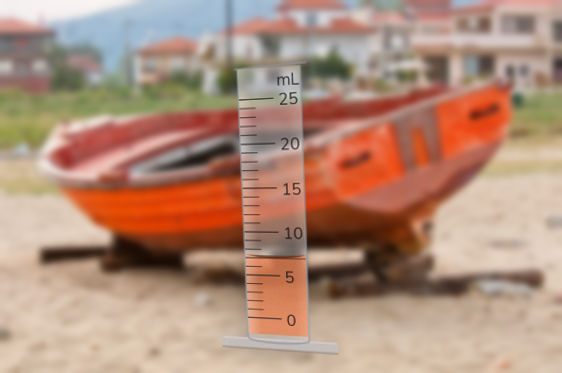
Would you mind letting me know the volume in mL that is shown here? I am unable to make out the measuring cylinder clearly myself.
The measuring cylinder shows 7 mL
